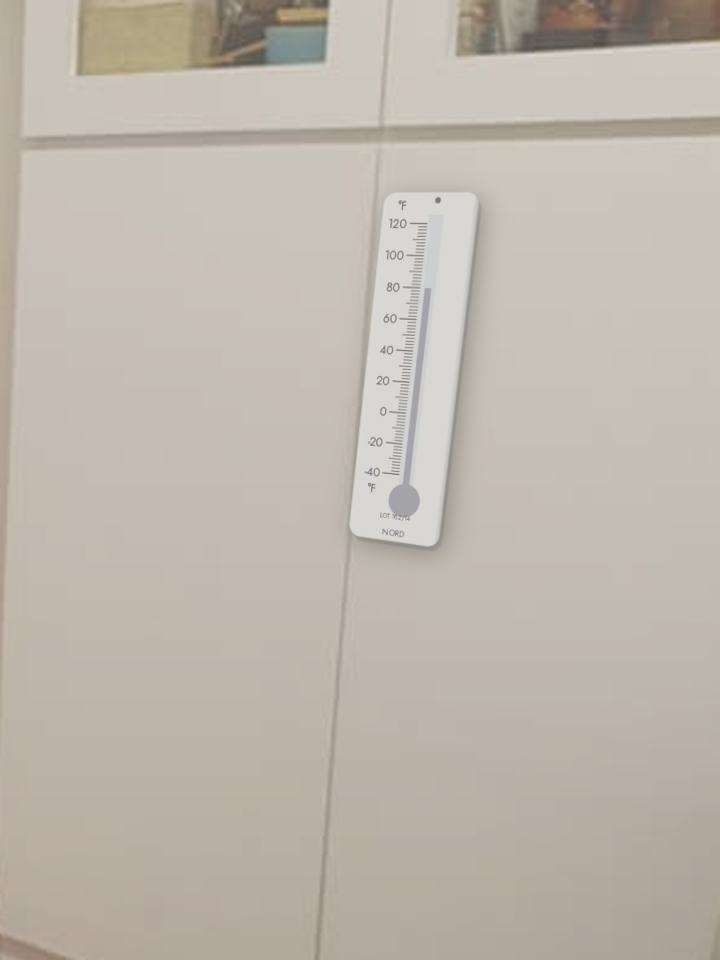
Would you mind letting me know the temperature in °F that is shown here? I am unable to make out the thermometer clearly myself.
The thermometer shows 80 °F
